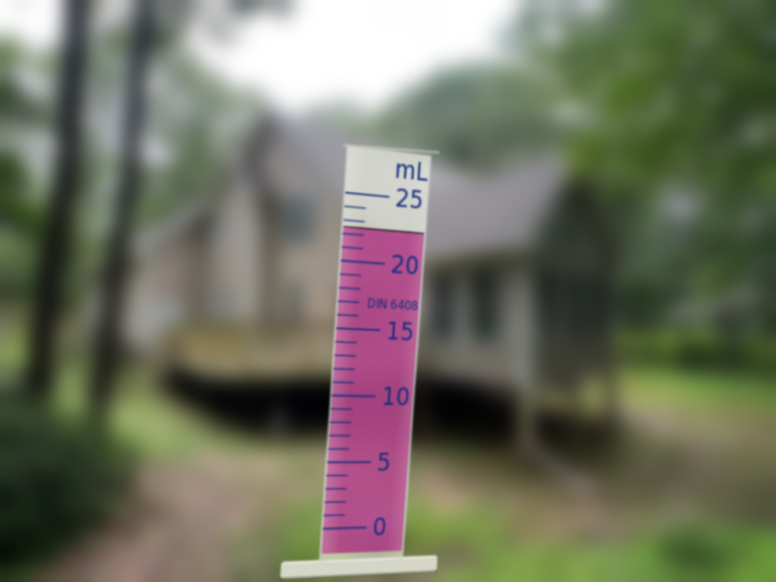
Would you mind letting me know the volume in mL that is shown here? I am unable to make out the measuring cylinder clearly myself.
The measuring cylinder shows 22.5 mL
